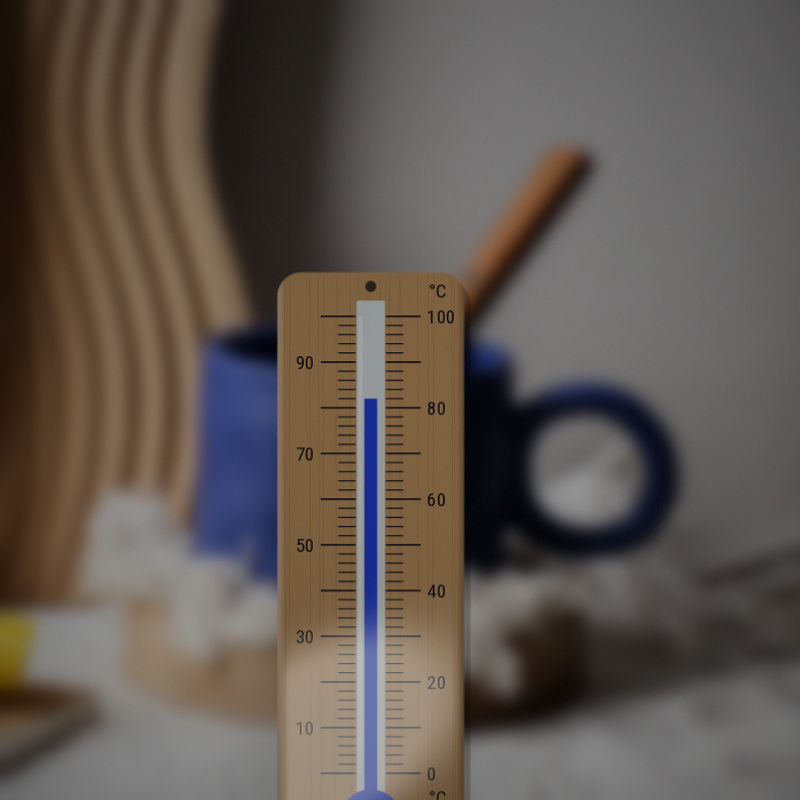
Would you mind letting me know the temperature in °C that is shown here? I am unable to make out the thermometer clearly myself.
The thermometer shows 82 °C
